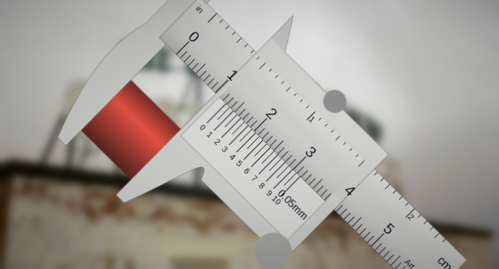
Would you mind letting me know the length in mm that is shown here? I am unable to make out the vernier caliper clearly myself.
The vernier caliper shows 12.8 mm
